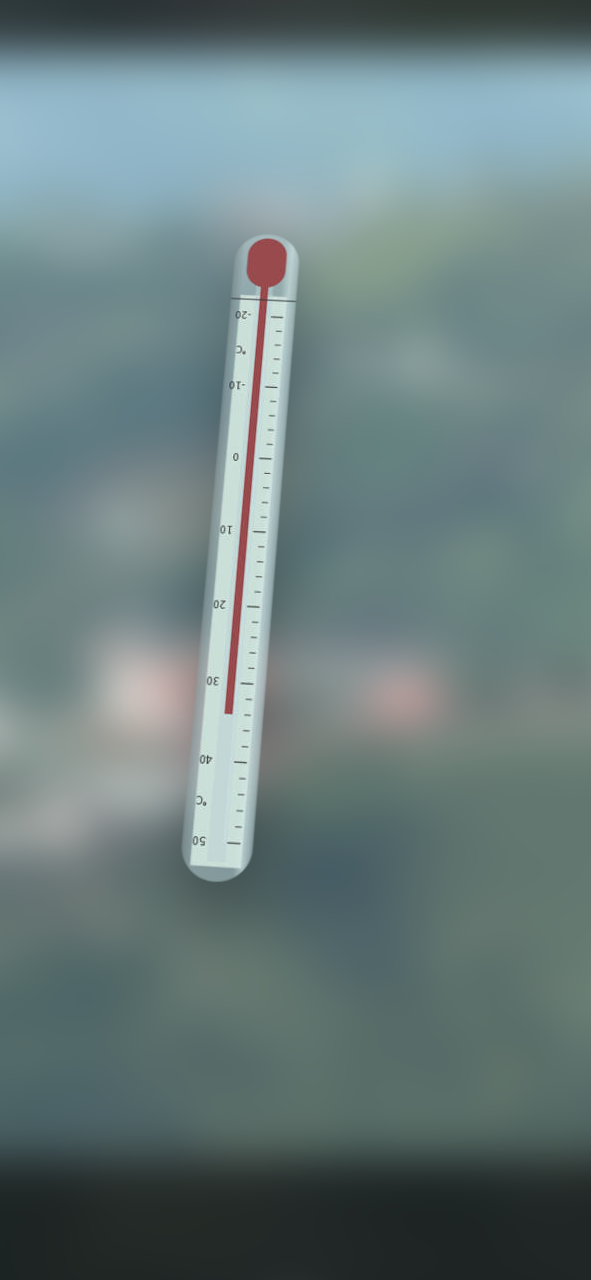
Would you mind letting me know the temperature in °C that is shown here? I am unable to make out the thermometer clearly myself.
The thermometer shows 34 °C
